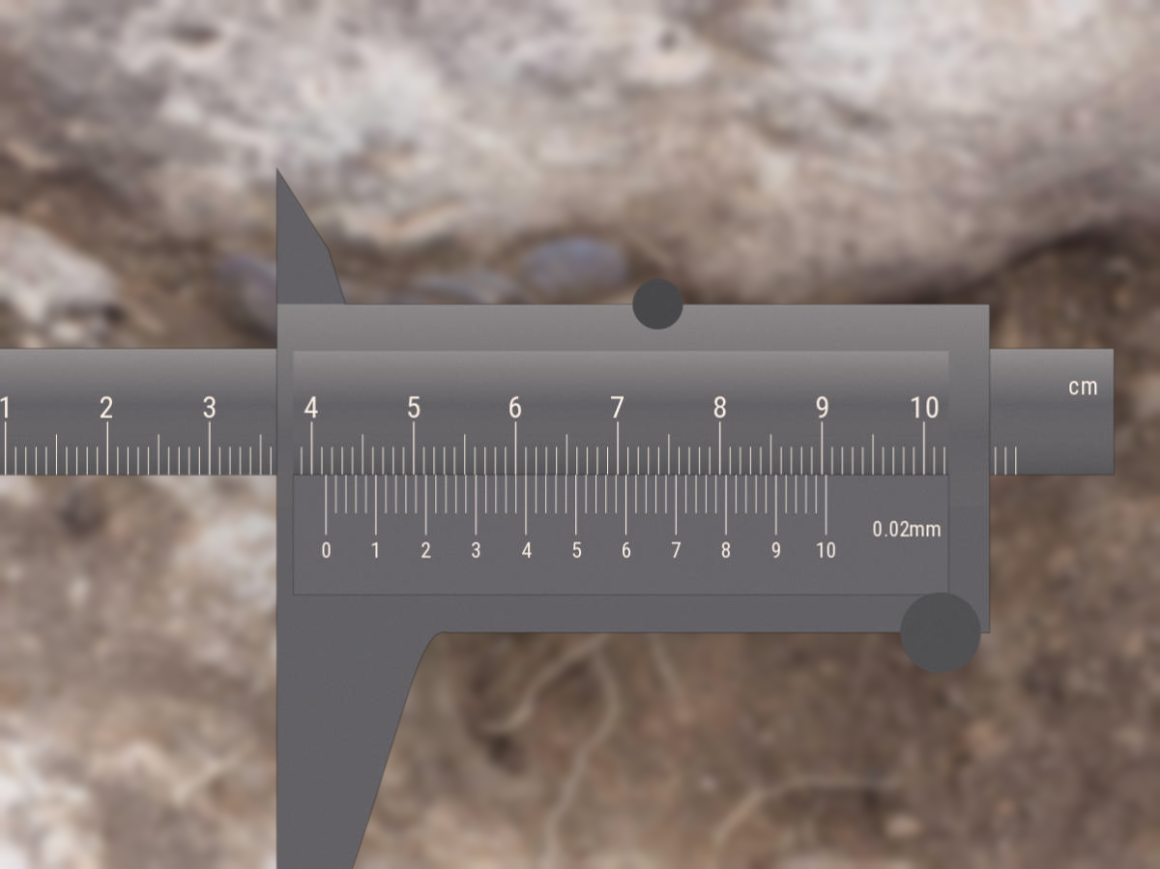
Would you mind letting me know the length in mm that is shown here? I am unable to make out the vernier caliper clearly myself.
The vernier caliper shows 41.4 mm
